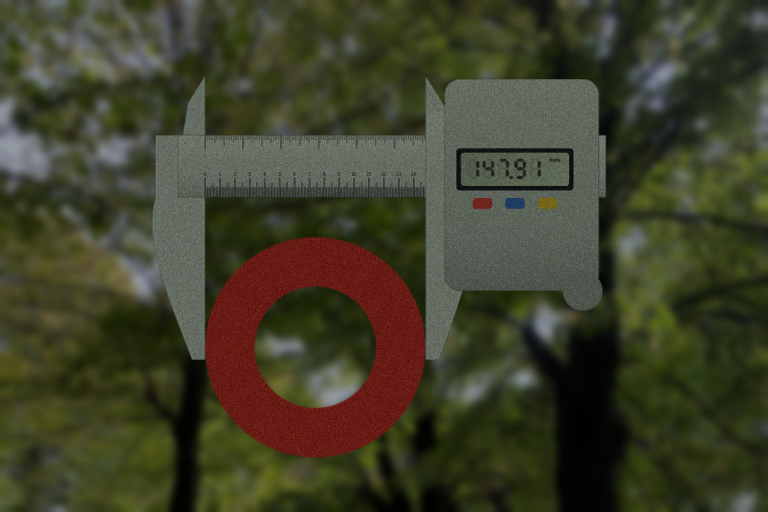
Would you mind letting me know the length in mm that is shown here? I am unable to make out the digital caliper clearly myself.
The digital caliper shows 147.91 mm
